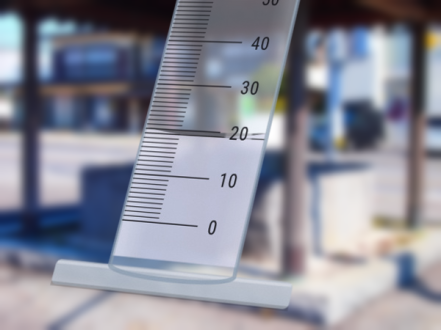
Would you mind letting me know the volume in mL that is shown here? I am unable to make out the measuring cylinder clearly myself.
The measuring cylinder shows 19 mL
